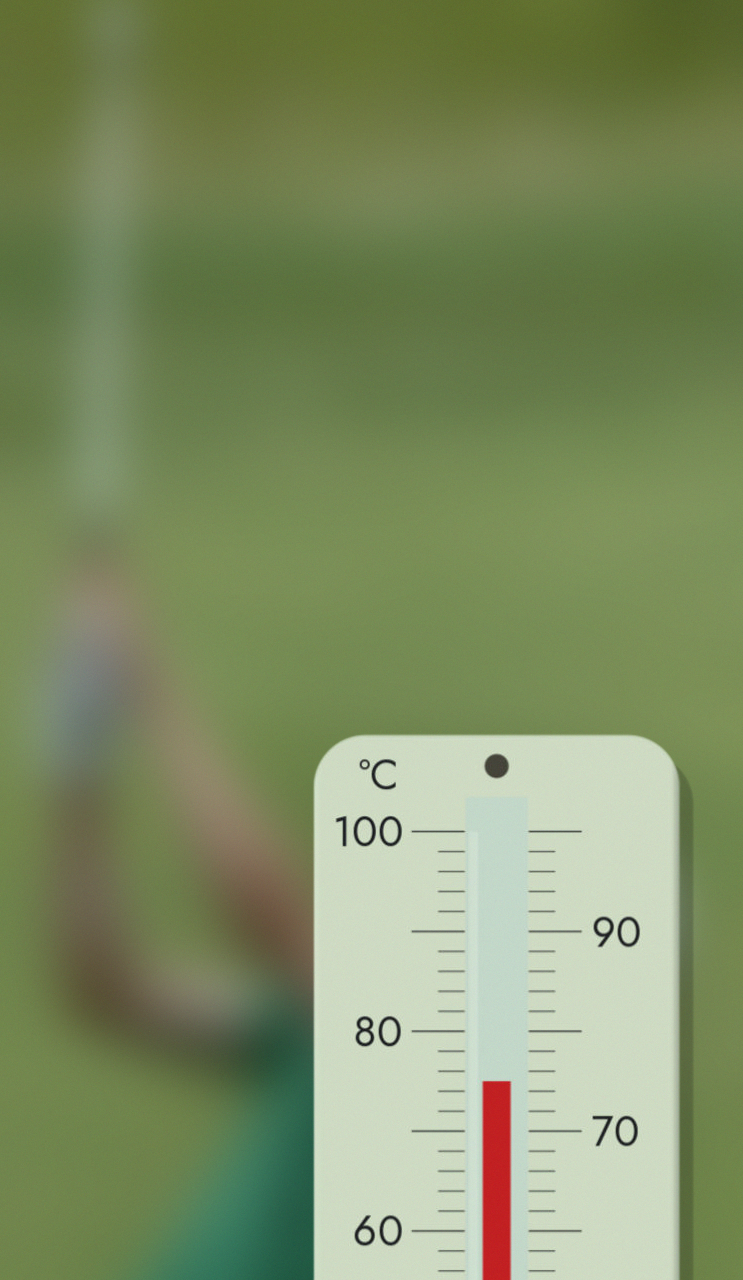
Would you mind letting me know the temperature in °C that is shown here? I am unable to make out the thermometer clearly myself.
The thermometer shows 75 °C
